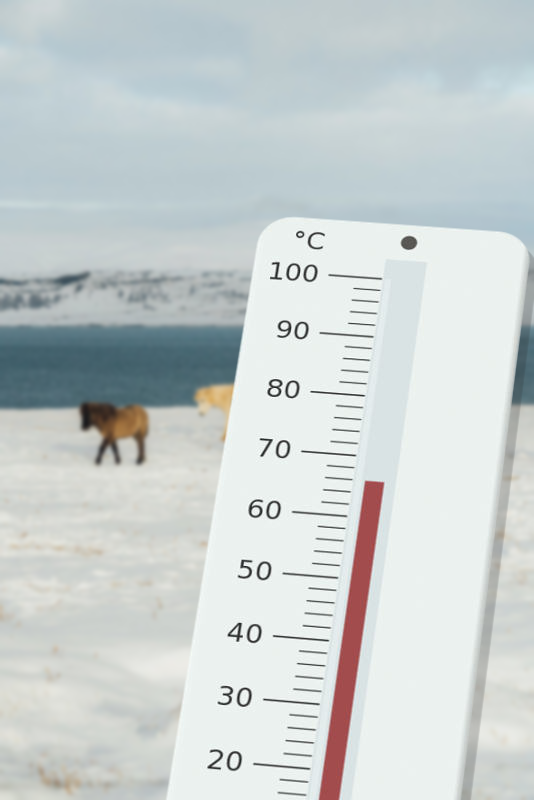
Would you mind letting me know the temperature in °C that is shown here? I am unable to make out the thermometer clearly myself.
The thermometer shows 66 °C
